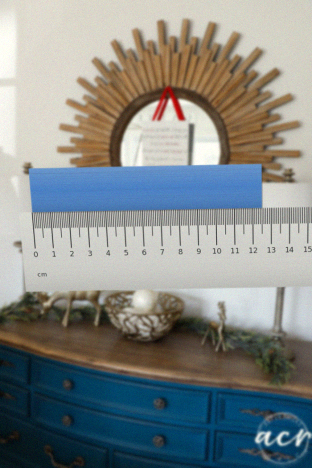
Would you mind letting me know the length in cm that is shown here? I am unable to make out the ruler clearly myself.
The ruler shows 12.5 cm
